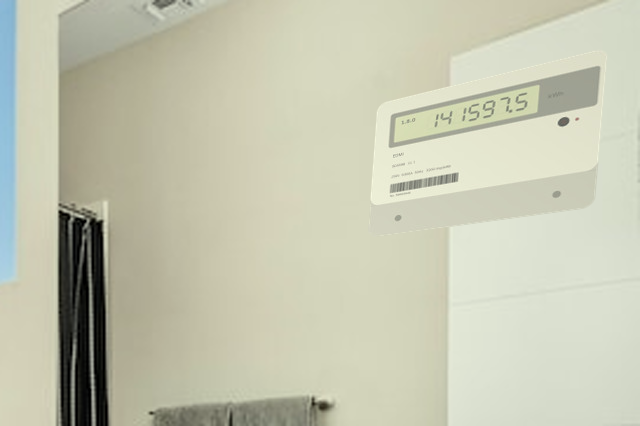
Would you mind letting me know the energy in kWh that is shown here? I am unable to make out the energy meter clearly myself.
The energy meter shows 141597.5 kWh
